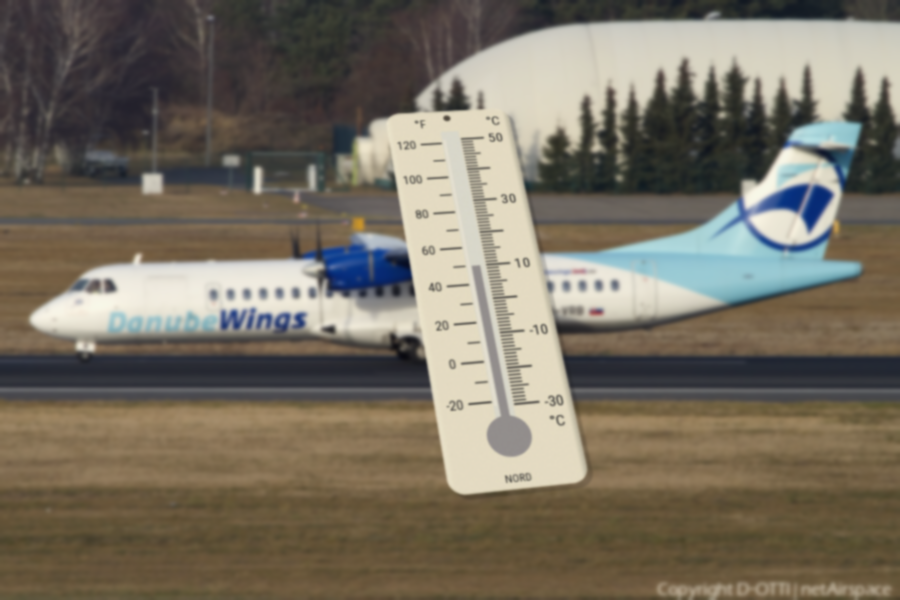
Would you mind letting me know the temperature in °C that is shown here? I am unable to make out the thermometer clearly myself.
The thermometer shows 10 °C
